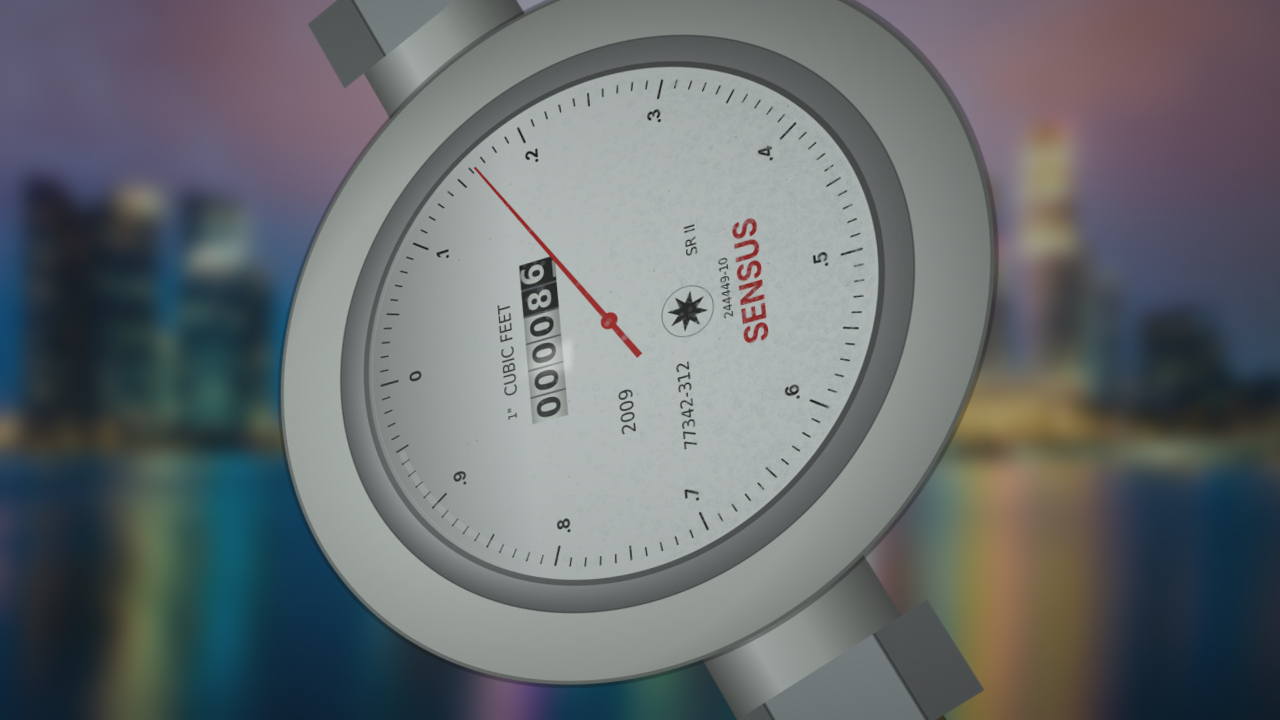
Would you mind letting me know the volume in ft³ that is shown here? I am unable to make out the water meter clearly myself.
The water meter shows 86.16 ft³
